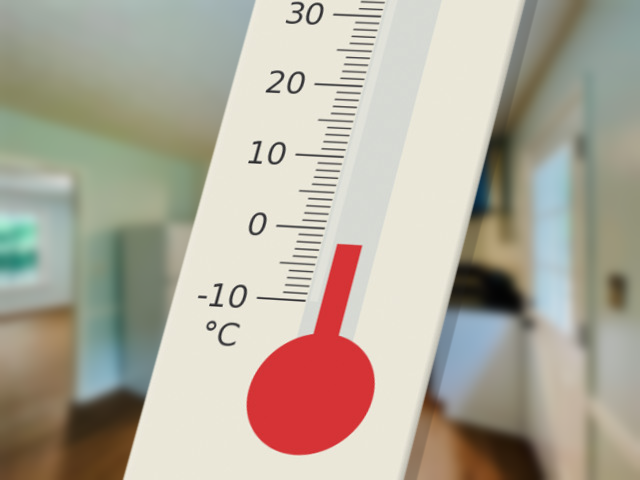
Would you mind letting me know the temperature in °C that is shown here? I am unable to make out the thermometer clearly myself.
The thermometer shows -2 °C
